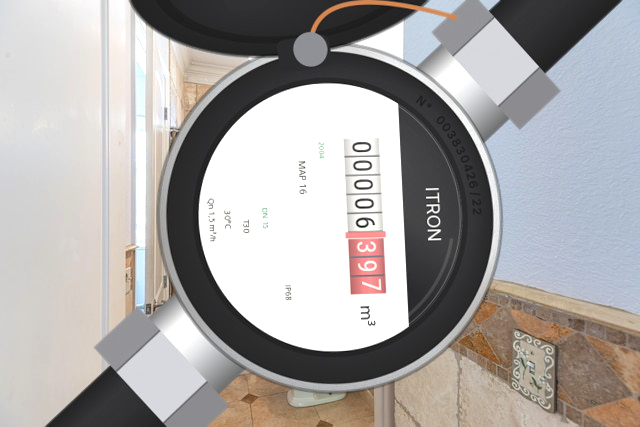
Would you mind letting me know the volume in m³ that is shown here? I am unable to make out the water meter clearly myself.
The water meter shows 6.397 m³
